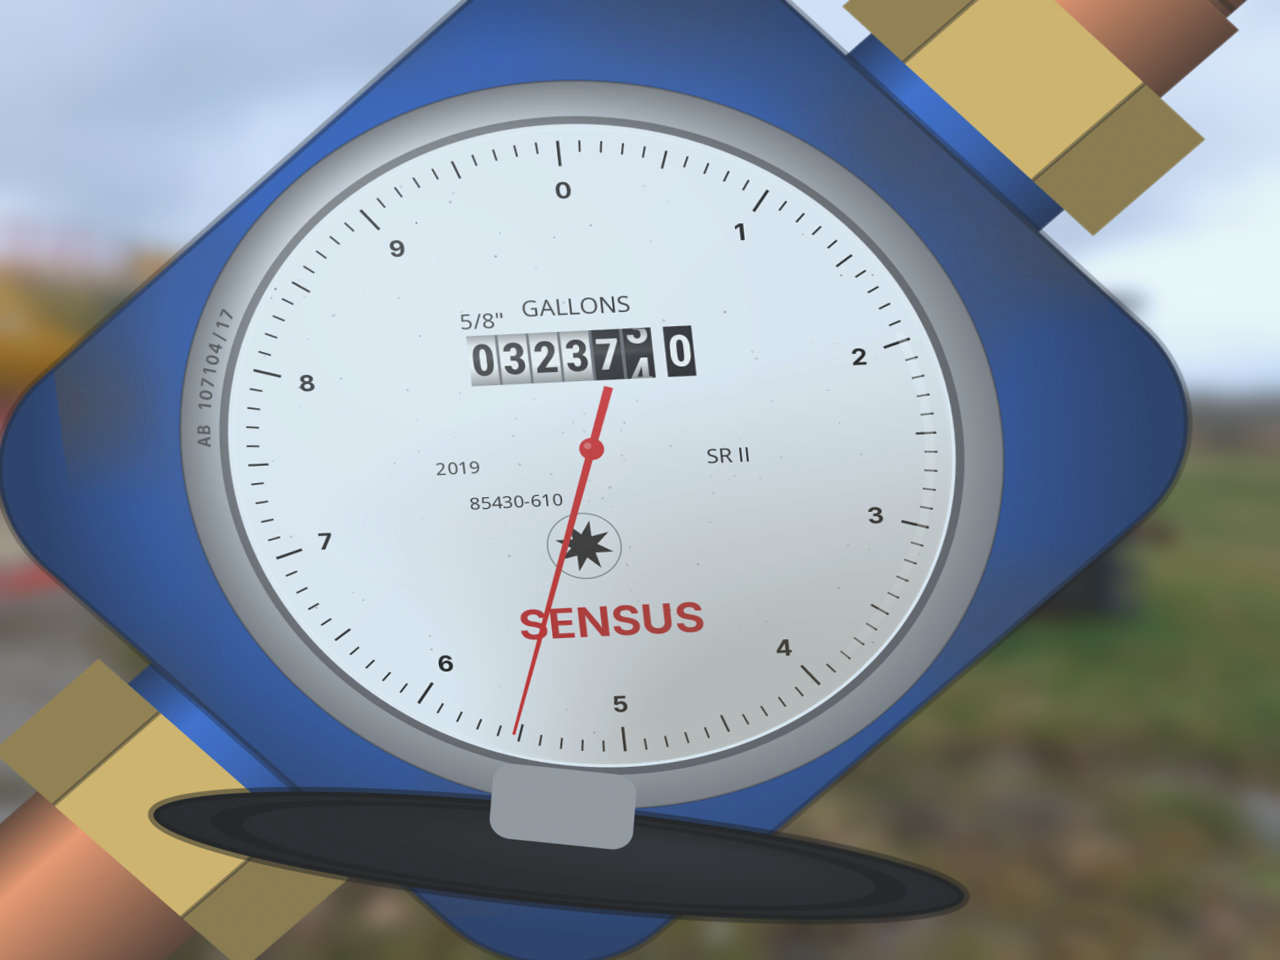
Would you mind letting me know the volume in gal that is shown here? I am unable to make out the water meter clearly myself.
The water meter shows 323735.5 gal
